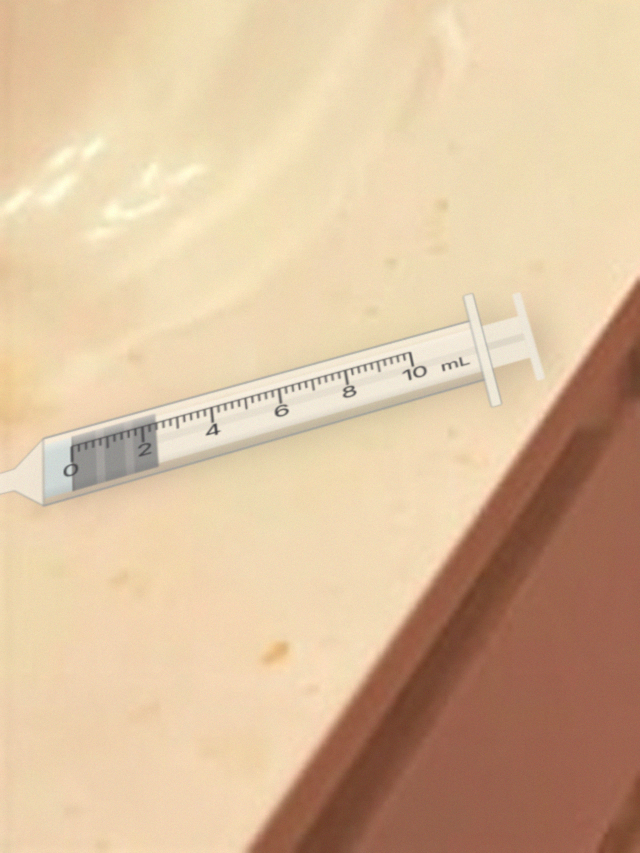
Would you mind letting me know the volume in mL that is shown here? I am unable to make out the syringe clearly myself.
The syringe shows 0 mL
